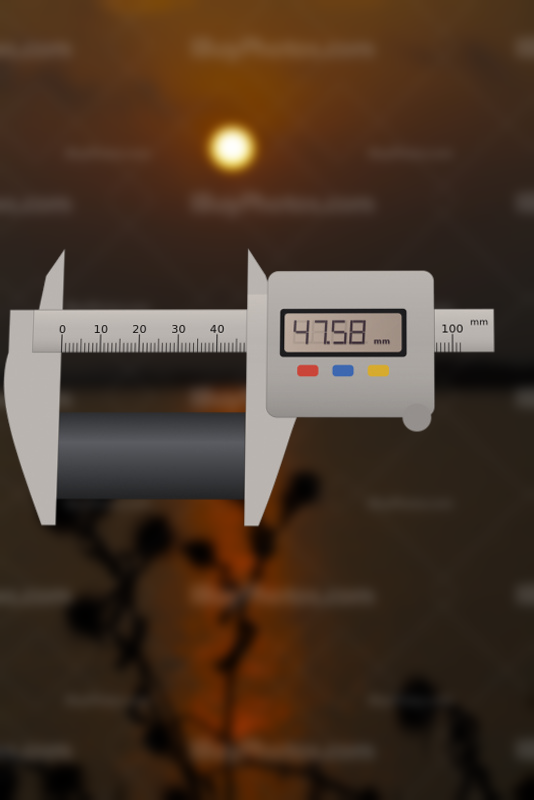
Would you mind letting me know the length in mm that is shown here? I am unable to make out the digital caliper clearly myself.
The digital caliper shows 47.58 mm
